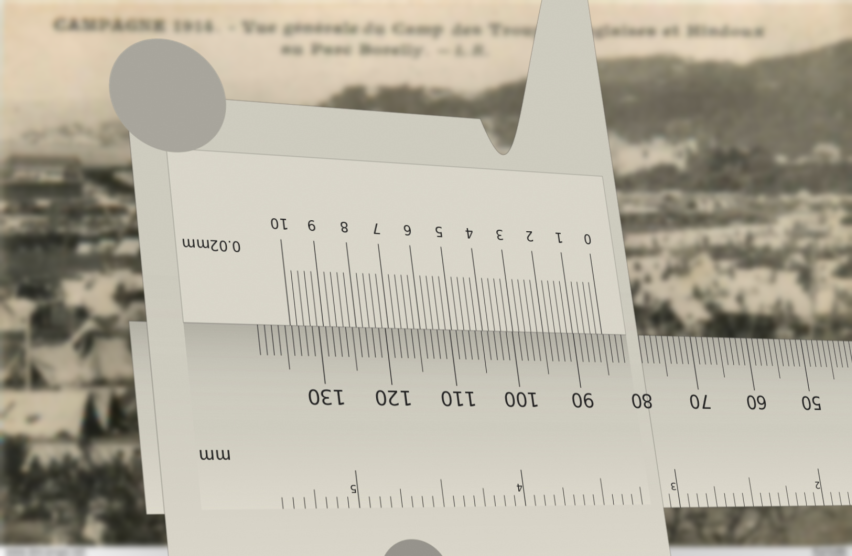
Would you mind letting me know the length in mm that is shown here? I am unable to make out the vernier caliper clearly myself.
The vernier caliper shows 85.2 mm
